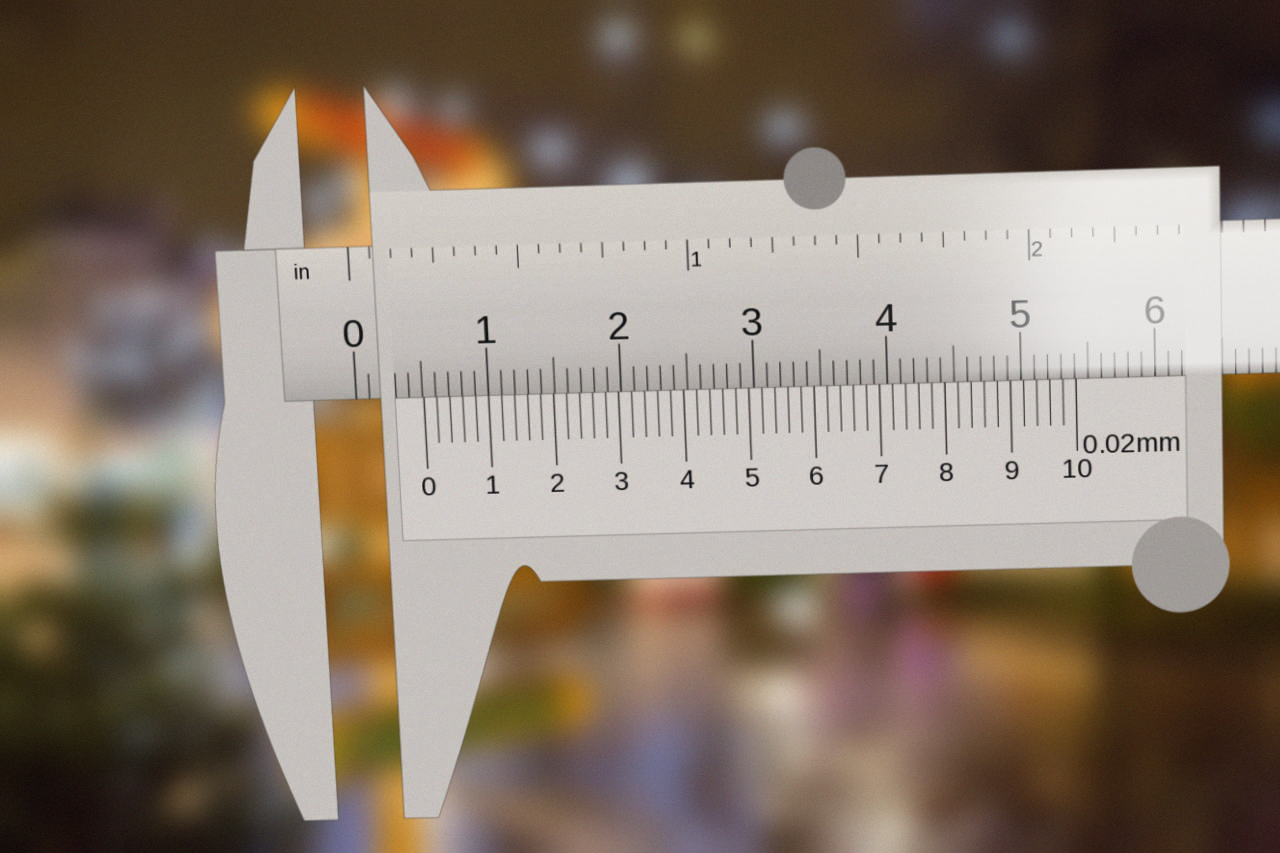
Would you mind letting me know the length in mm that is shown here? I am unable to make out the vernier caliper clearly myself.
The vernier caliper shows 5.1 mm
